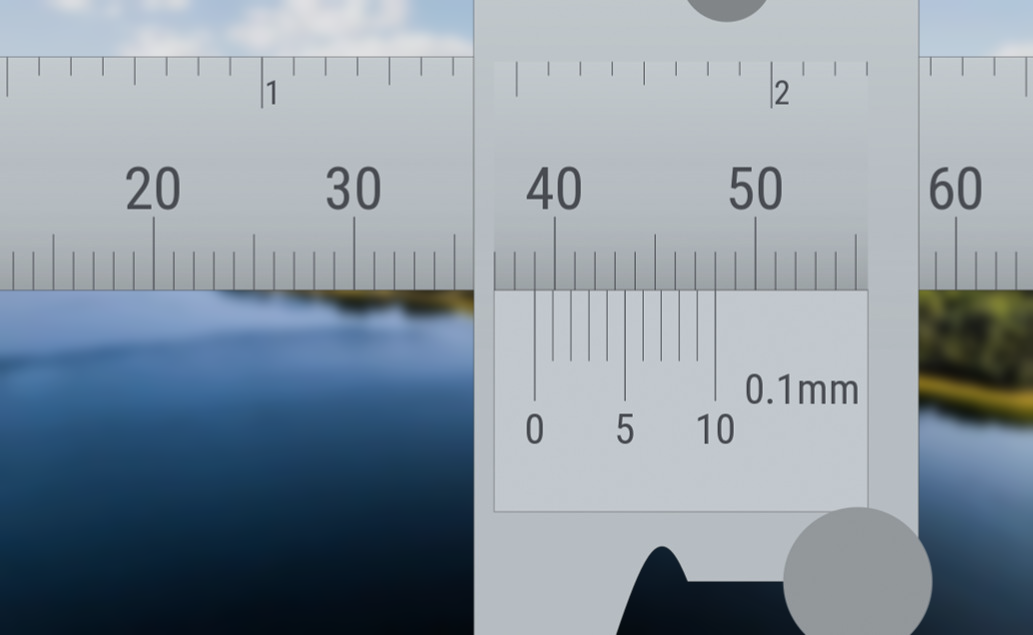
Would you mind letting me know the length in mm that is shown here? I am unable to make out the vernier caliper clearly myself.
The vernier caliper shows 39.0 mm
